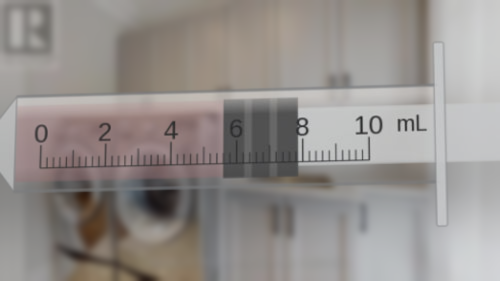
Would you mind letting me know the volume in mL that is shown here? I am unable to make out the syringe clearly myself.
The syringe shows 5.6 mL
